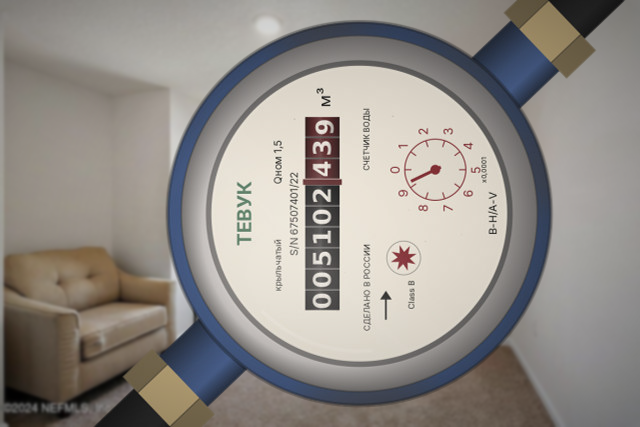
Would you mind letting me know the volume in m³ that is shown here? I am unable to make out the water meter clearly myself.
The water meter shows 5102.4389 m³
